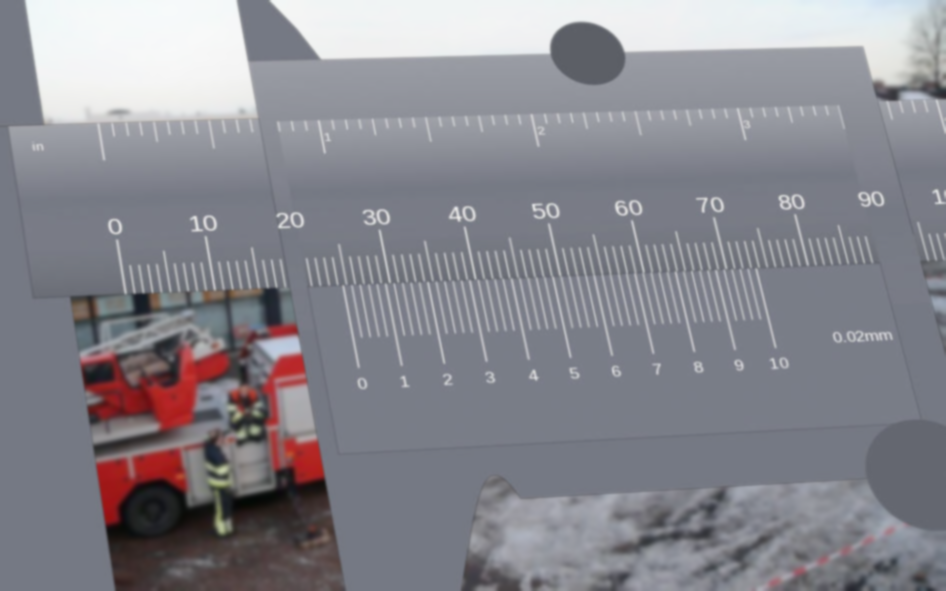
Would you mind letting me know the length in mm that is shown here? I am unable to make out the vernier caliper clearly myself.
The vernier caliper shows 24.6 mm
